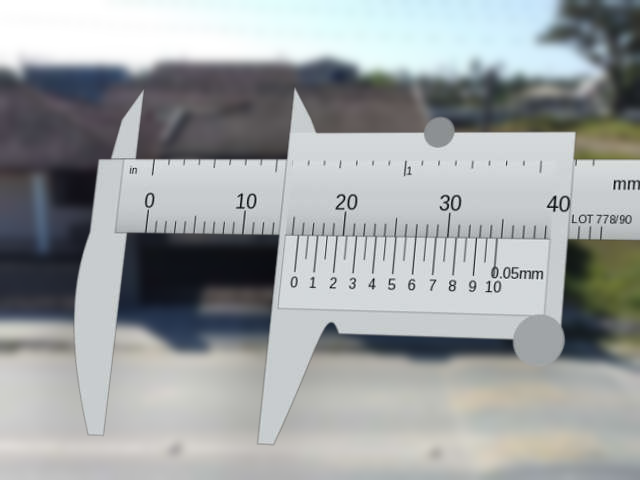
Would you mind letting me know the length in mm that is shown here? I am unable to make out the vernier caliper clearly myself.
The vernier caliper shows 15.6 mm
